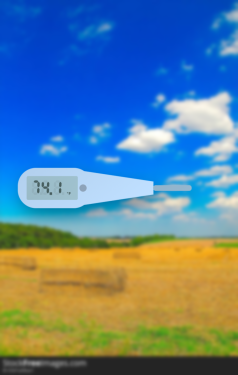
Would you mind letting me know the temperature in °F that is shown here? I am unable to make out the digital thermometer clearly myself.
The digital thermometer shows 74.1 °F
